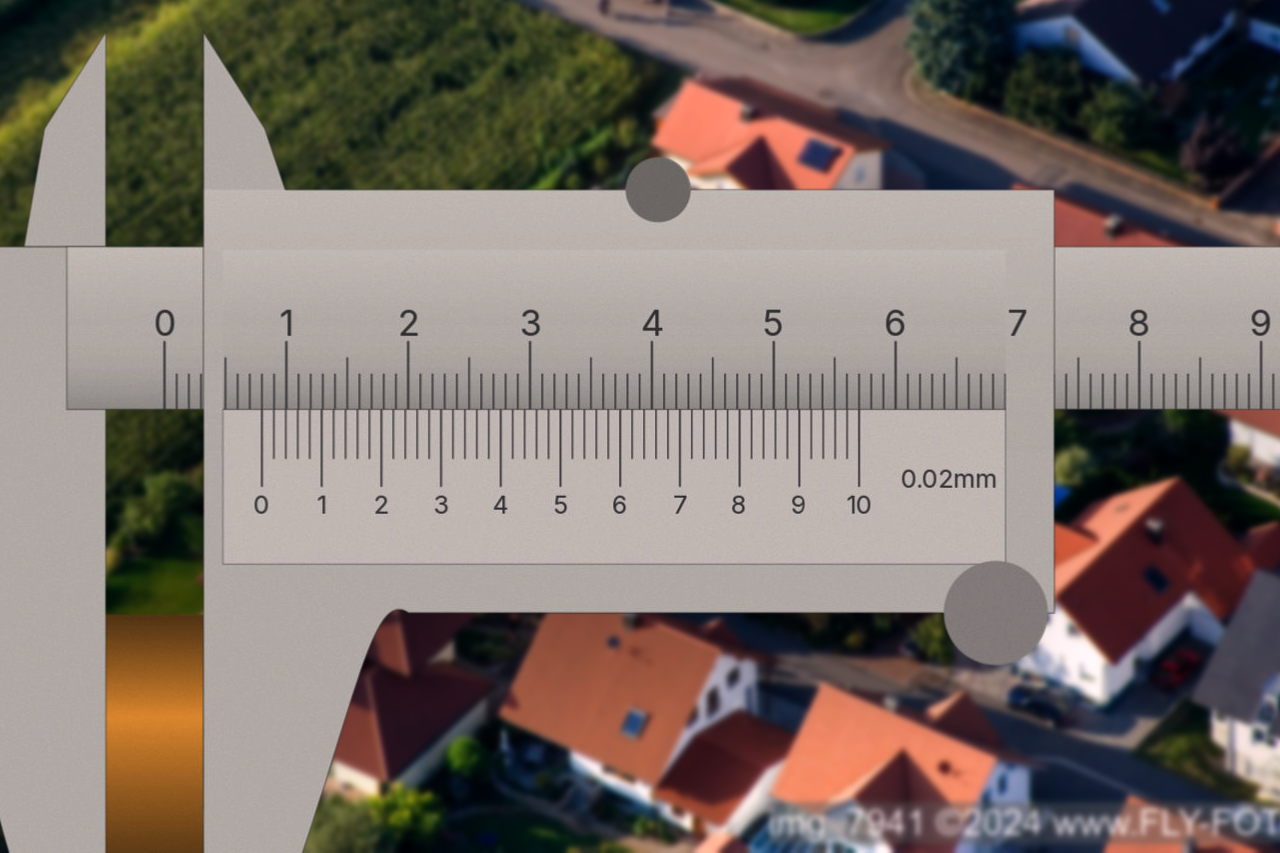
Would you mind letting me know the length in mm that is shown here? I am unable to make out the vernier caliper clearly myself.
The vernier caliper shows 8.0 mm
